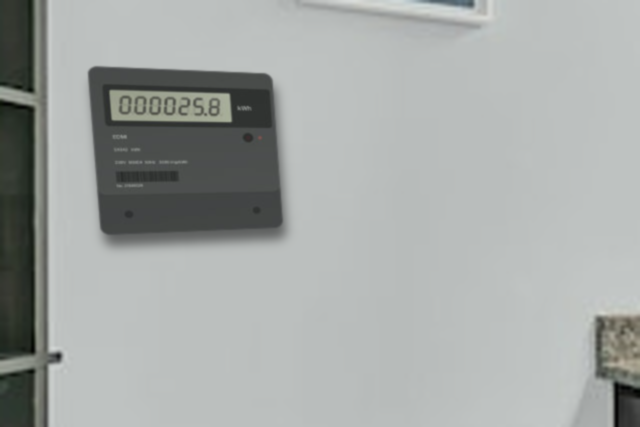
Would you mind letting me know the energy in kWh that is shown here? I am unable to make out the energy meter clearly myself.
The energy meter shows 25.8 kWh
